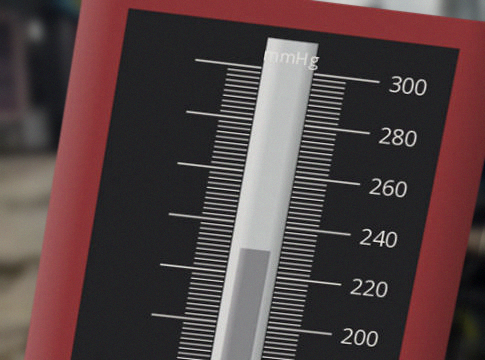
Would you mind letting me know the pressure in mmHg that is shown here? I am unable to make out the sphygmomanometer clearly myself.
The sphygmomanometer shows 230 mmHg
